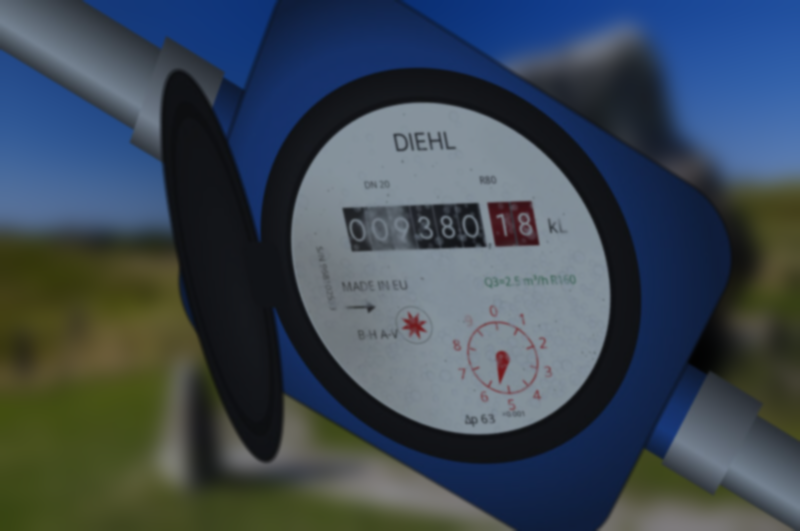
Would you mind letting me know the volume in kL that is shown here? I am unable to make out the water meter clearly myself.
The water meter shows 9380.185 kL
